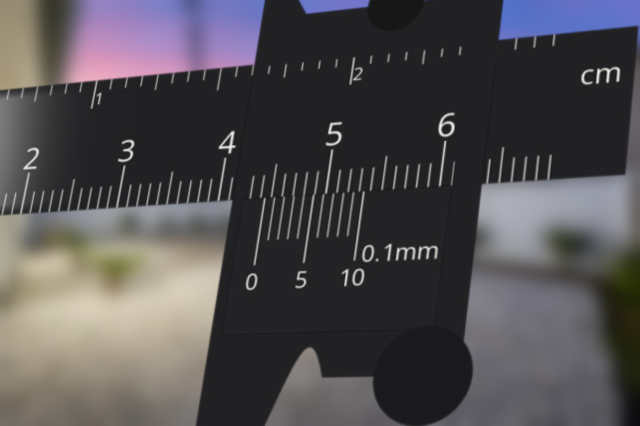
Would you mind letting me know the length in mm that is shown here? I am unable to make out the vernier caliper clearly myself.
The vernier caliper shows 44.4 mm
